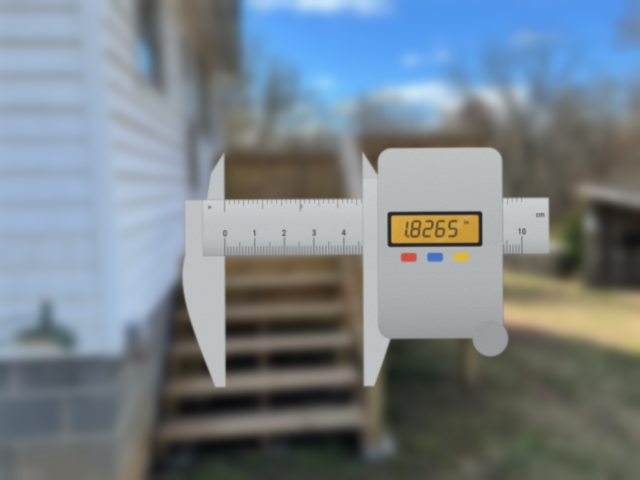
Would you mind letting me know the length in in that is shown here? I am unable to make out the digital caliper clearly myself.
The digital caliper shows 1.8265 in
